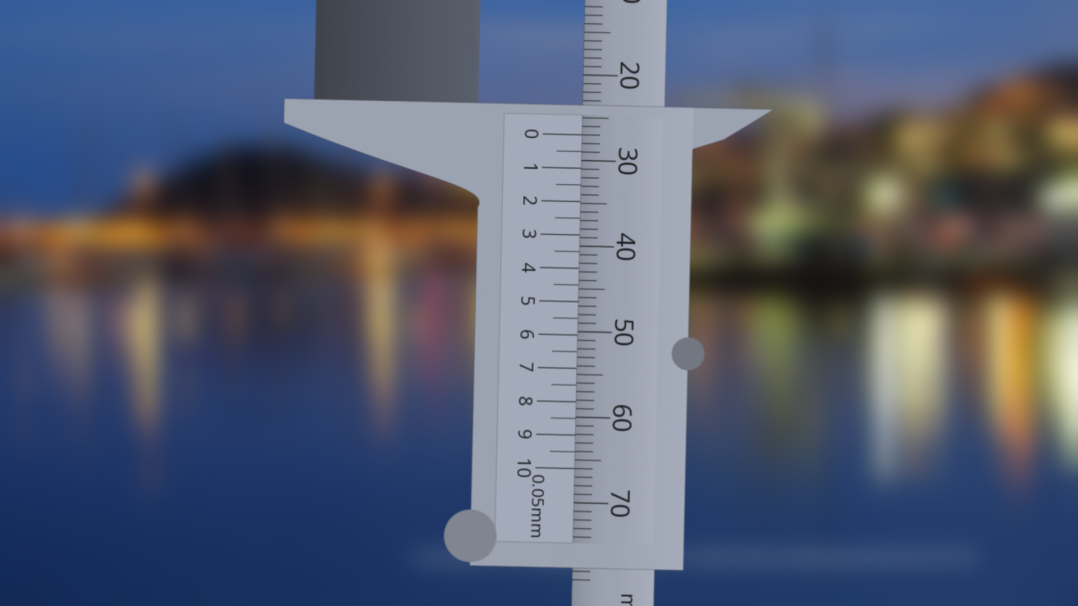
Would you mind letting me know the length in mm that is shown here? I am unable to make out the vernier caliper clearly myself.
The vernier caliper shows 27.0 mm
